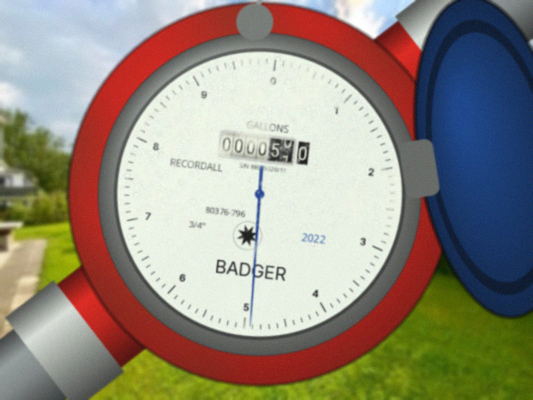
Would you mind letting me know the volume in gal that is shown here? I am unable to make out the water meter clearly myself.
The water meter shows 504.9 gal
